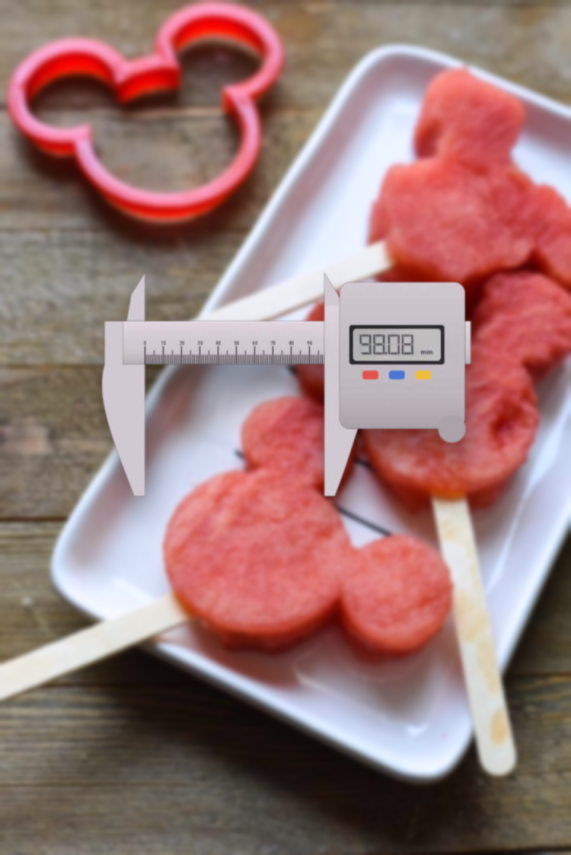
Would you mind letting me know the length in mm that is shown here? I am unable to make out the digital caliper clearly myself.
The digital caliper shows 98.08 mm
